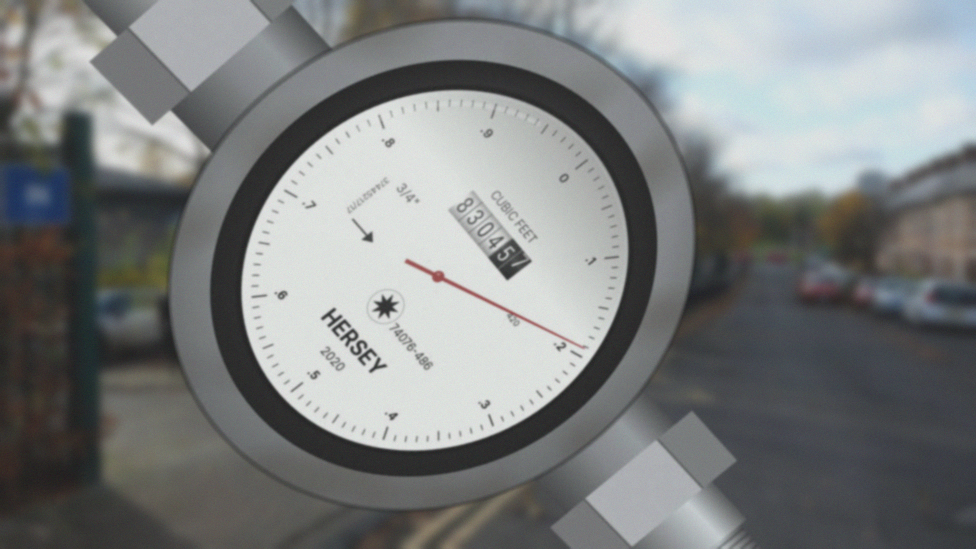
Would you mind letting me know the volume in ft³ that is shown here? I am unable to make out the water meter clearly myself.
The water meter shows 830457.19 ft³
